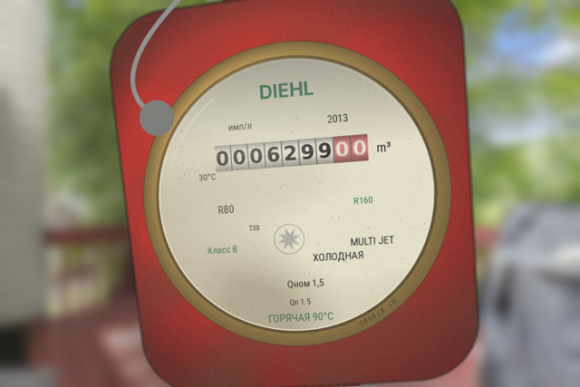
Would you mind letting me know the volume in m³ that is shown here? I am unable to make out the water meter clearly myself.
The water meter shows 6299.00 m³
